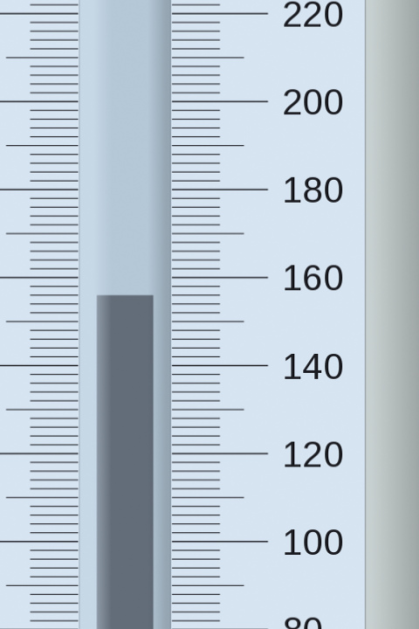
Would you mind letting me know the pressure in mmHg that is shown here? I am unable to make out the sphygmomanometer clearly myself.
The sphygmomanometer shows 156 mmHg
